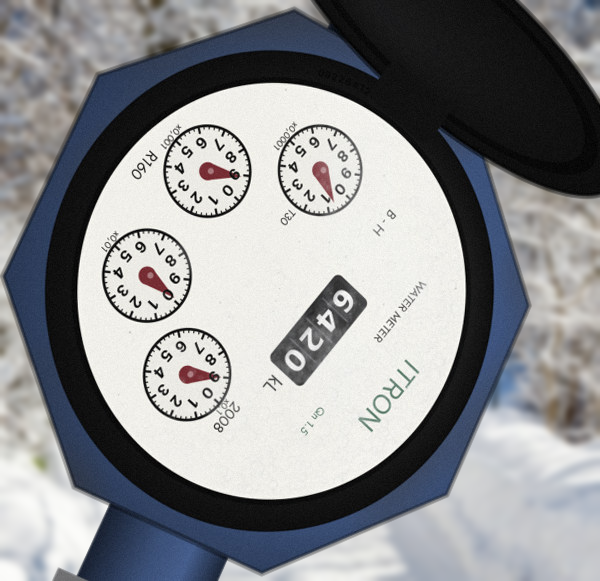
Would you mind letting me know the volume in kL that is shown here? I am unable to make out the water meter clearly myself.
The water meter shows 6420.8990 kL
